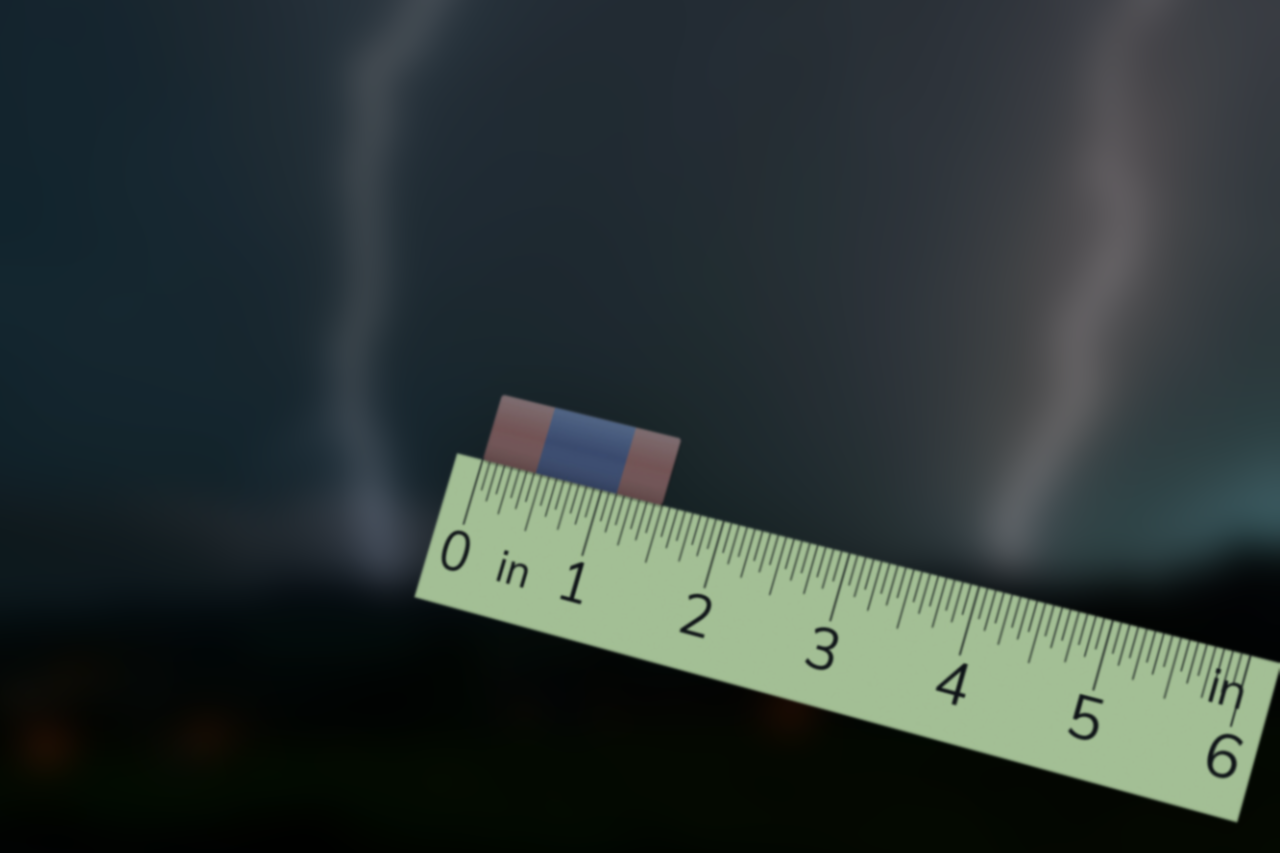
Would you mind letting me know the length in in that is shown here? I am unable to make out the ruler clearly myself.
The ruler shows 1.5 in
